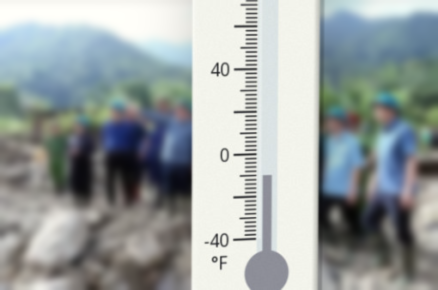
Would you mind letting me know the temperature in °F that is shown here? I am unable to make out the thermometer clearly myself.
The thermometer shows -10 °F
